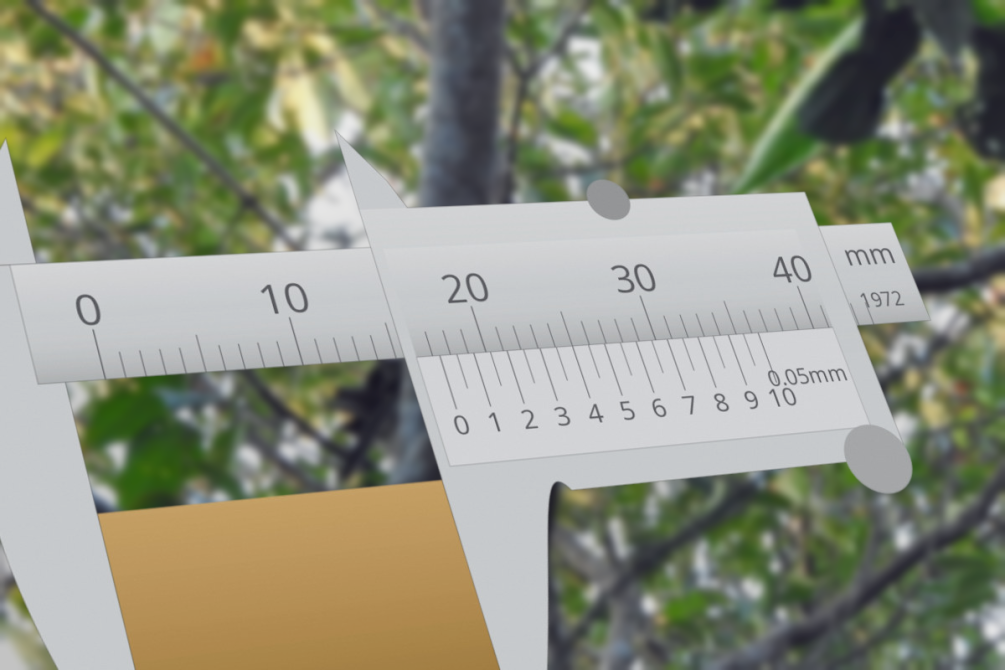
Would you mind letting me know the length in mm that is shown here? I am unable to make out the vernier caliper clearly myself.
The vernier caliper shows 17.4 mm
